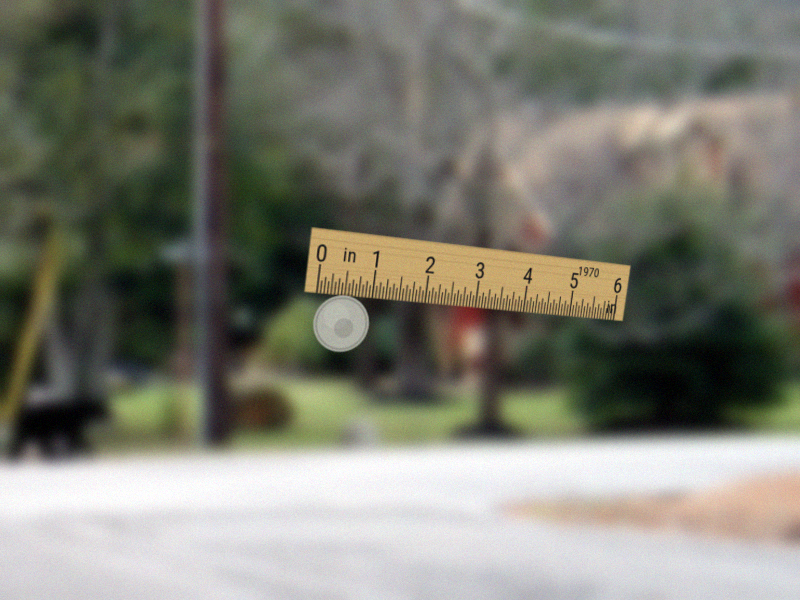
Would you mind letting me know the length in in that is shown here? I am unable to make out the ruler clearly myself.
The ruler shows 1 in
